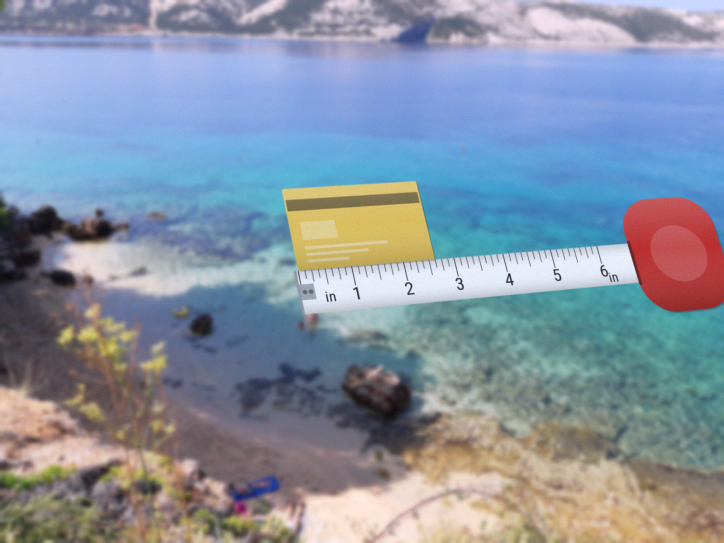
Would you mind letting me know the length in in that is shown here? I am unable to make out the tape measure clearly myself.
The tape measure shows 2.625 in
